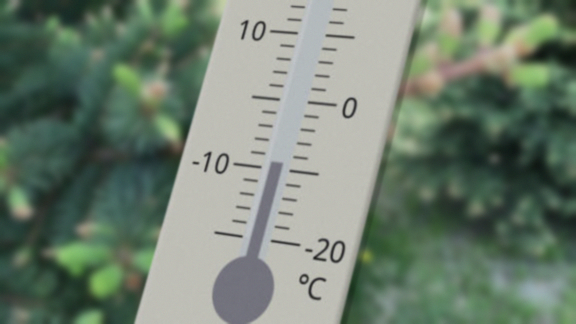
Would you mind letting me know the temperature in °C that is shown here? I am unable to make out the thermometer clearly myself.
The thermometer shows -9 °C
